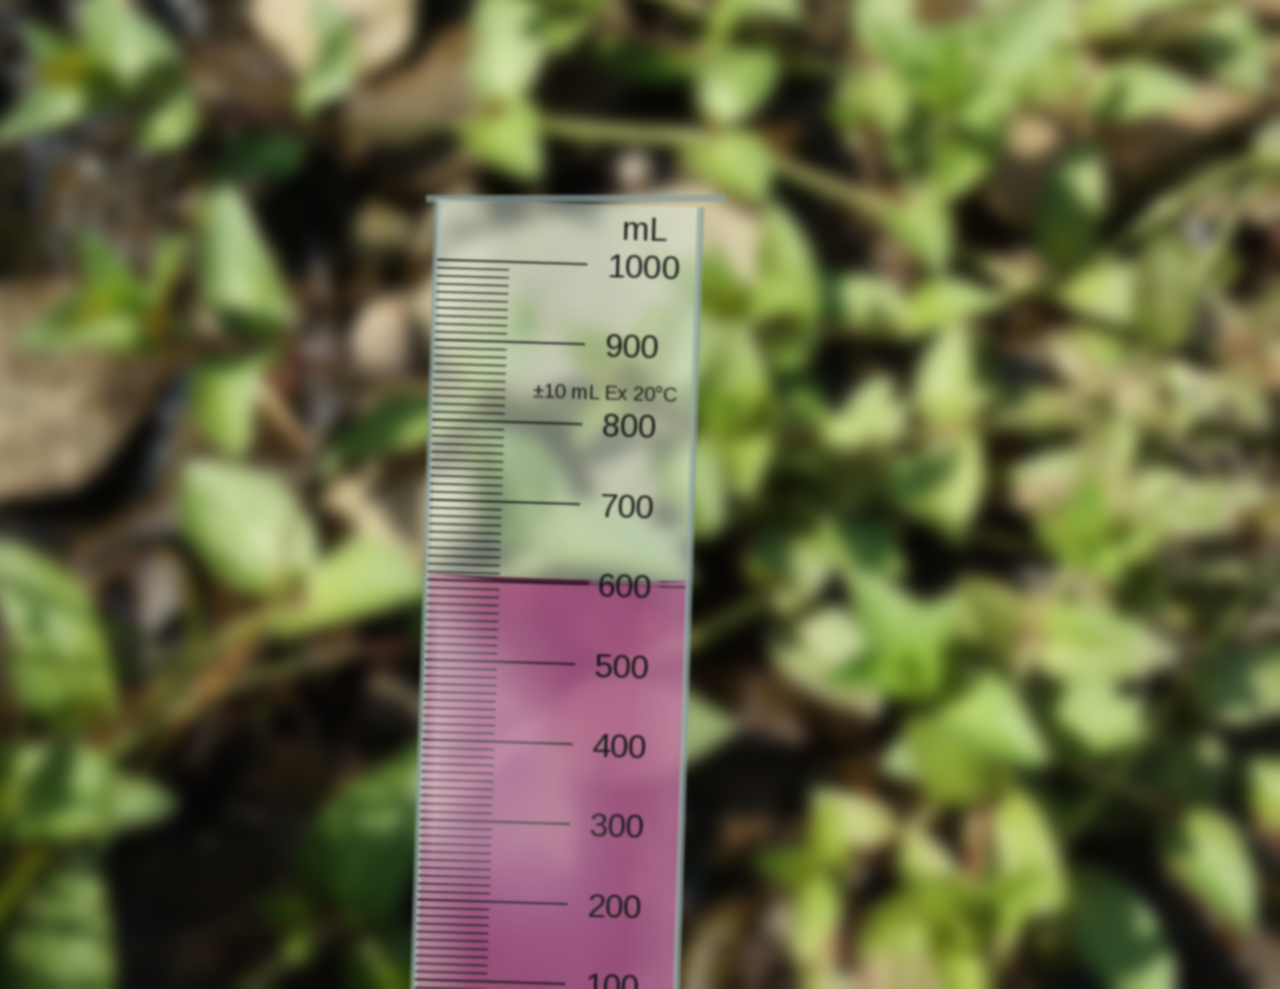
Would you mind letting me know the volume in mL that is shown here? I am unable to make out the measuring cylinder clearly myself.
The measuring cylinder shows 600 mL
